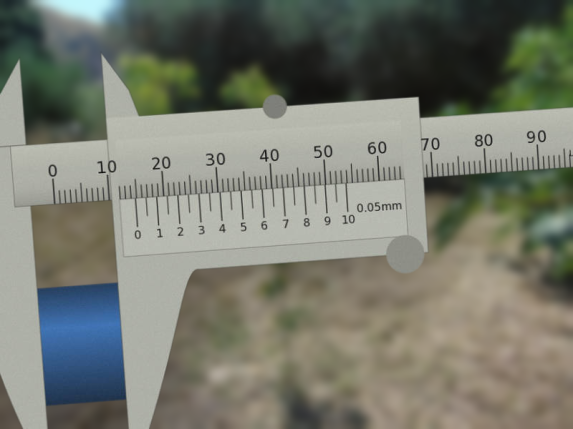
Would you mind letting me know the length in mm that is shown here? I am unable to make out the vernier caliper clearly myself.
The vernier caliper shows 14.8 mm
